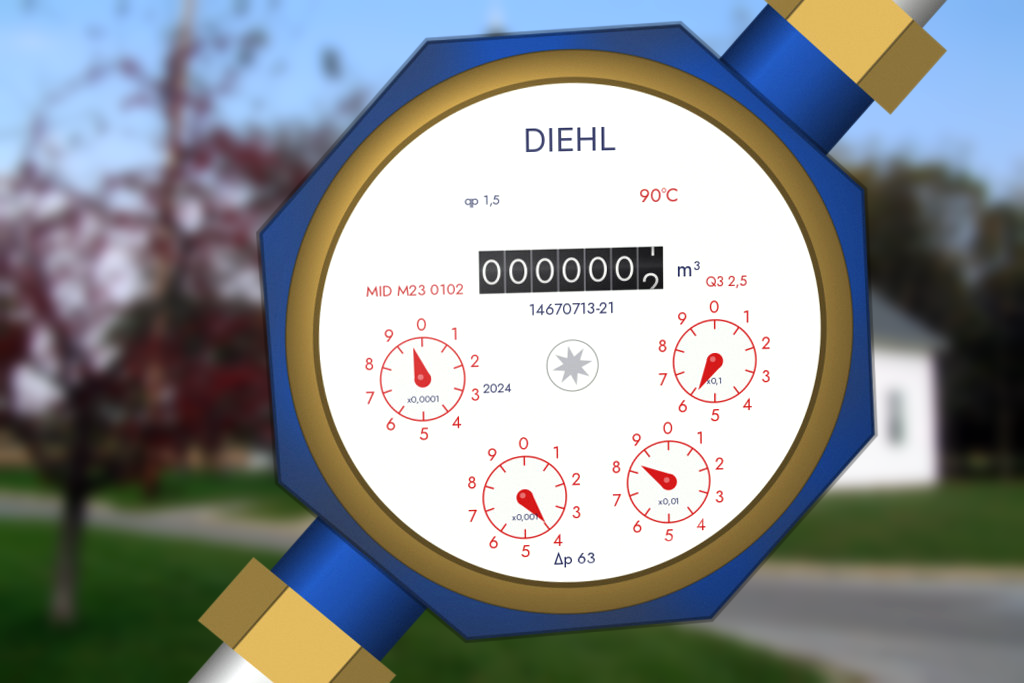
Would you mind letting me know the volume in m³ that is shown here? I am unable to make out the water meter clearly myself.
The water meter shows 1.5839 m³
